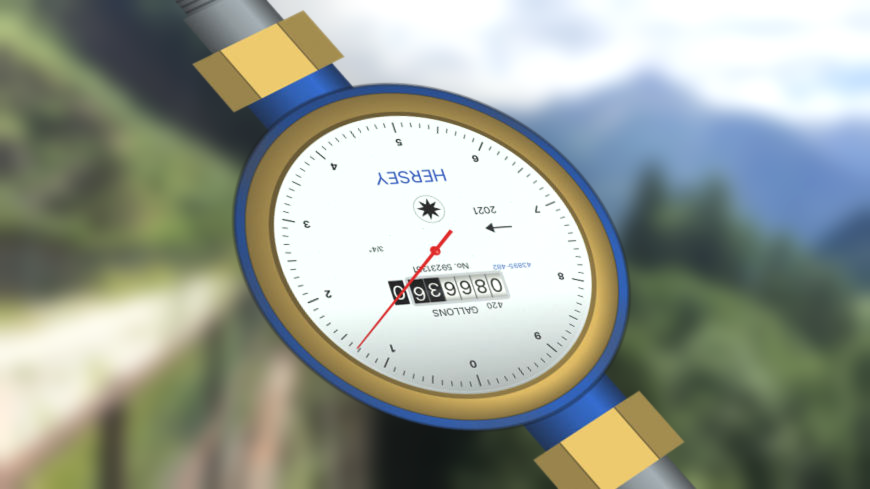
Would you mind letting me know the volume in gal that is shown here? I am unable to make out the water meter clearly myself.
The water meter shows 866361.3 gal
